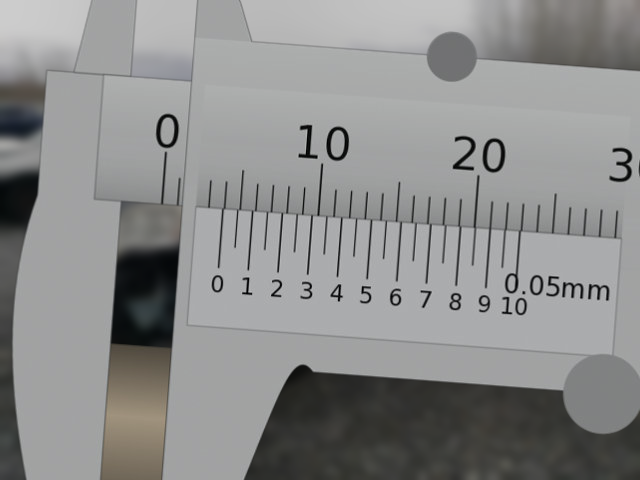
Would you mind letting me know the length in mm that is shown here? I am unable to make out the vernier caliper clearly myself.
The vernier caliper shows 3.9 mm
